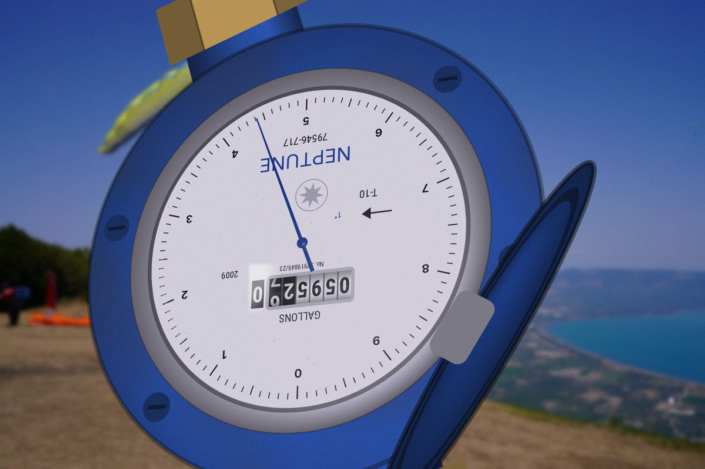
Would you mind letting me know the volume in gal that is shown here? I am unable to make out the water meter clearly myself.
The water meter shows 595264.4 gal
